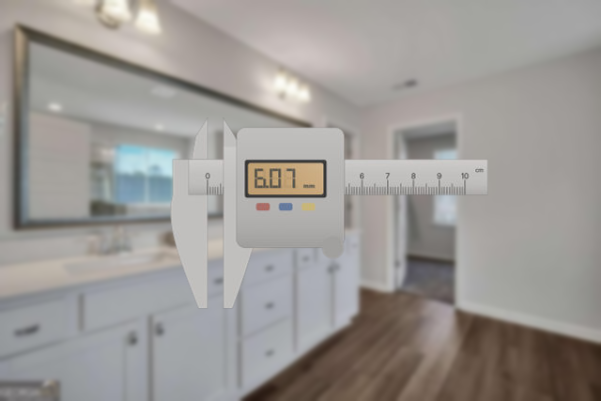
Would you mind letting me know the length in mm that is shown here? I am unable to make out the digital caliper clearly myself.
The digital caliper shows 6.07 mm
